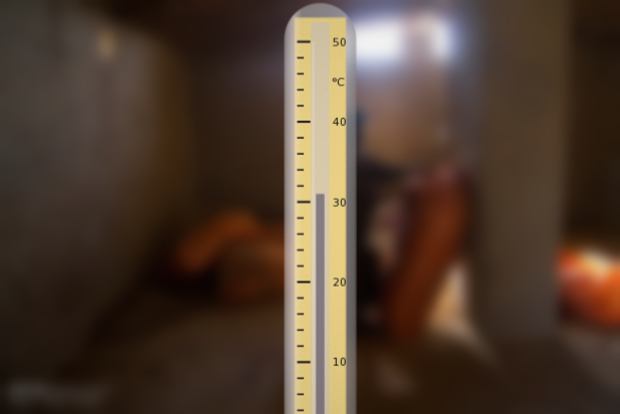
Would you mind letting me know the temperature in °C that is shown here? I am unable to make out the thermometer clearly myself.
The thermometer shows 31 °C
